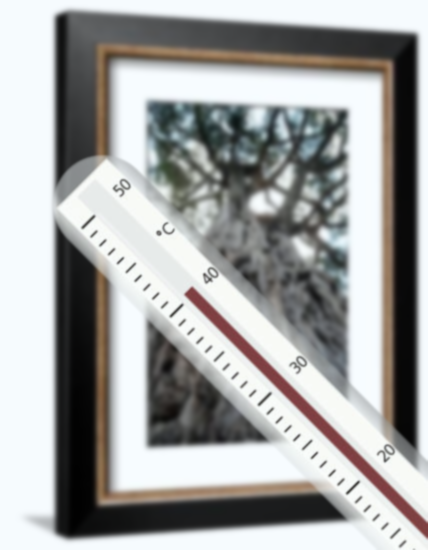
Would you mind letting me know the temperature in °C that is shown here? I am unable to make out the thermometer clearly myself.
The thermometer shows 40.5 °C
